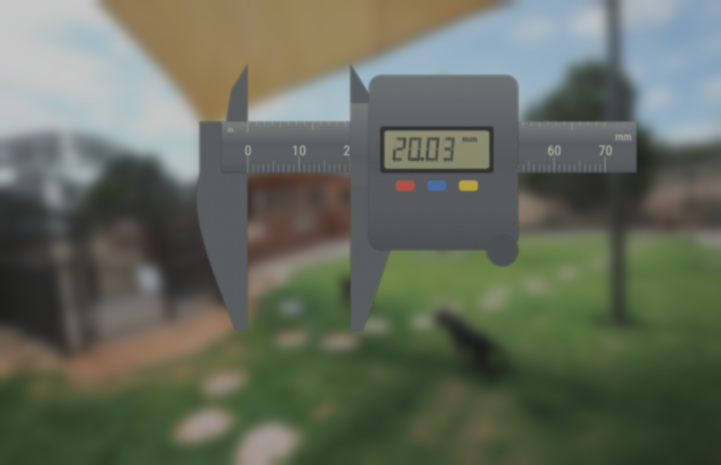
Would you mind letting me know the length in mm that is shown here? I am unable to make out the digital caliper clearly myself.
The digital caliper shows 20.03 mm
